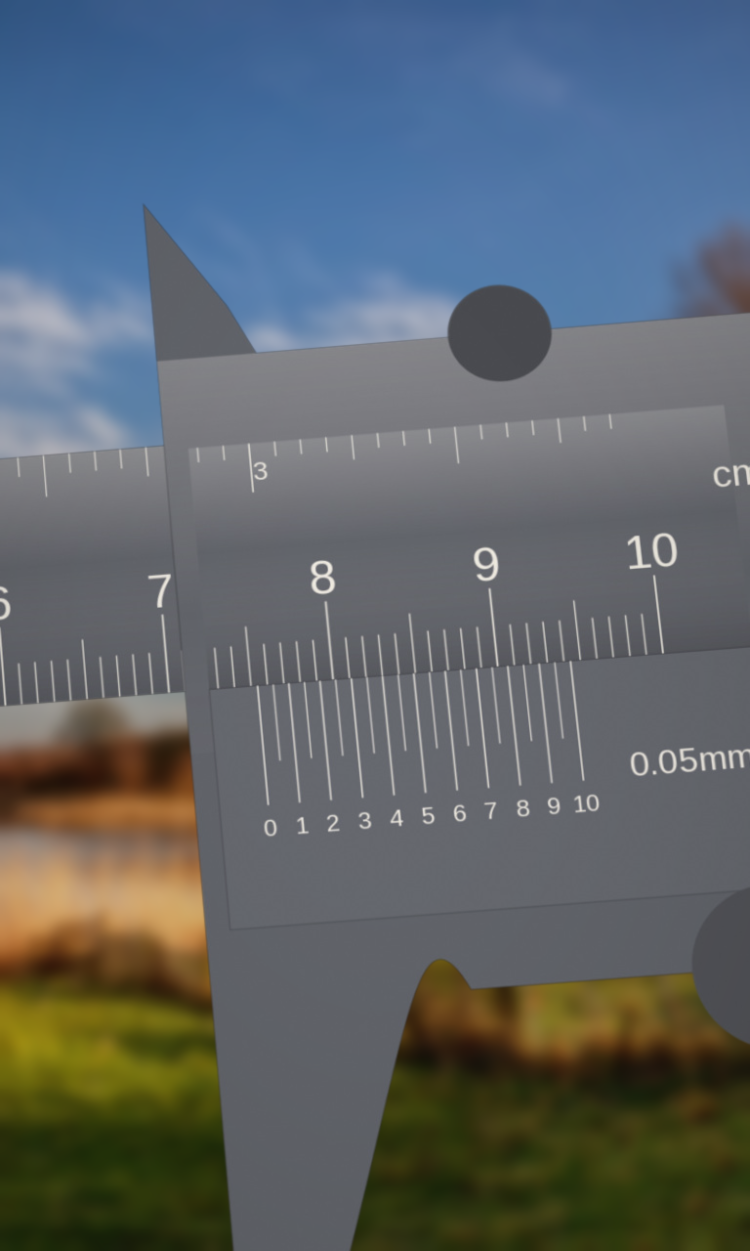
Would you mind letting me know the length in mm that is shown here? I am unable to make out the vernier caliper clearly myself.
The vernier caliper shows 75.4 mm
